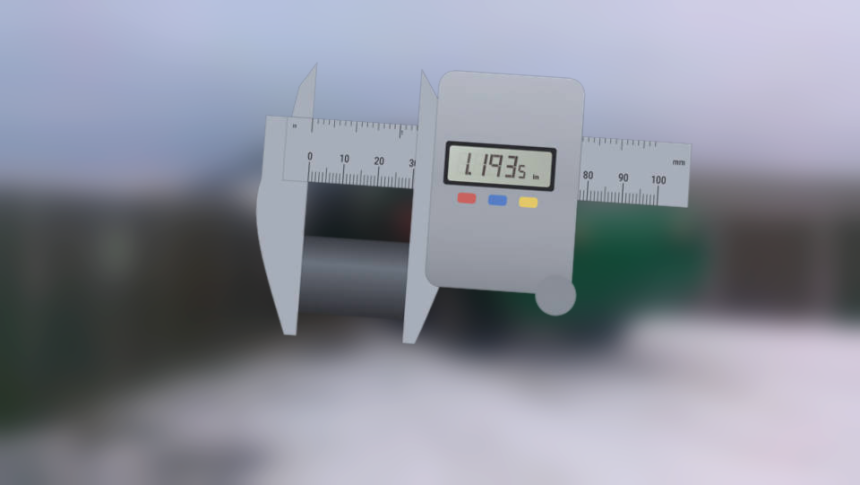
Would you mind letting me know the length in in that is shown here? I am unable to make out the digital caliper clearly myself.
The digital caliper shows 1.1935 in
